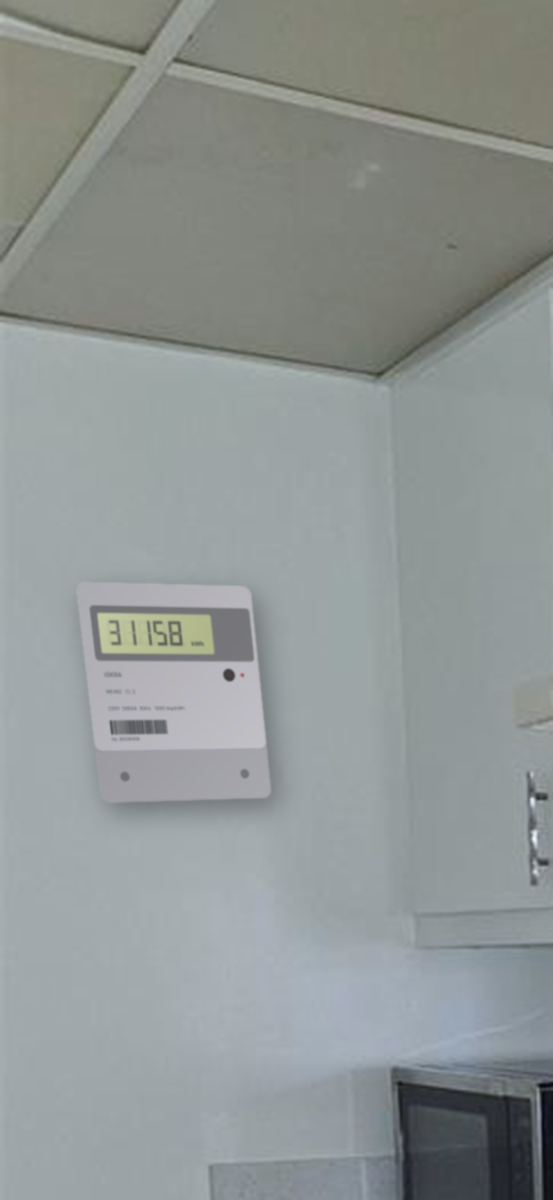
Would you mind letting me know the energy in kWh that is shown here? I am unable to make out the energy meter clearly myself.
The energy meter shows 31158 kWh
